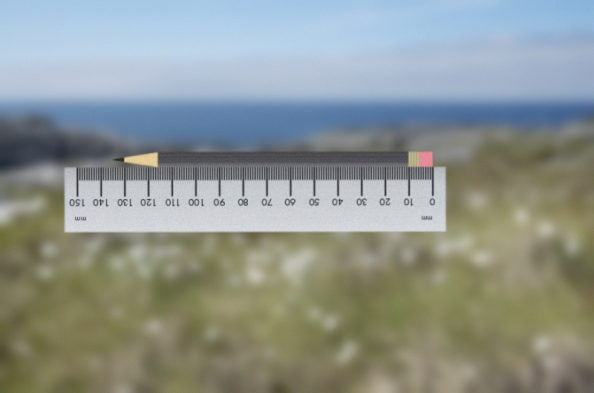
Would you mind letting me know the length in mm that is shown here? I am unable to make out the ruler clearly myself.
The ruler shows 135 mm
